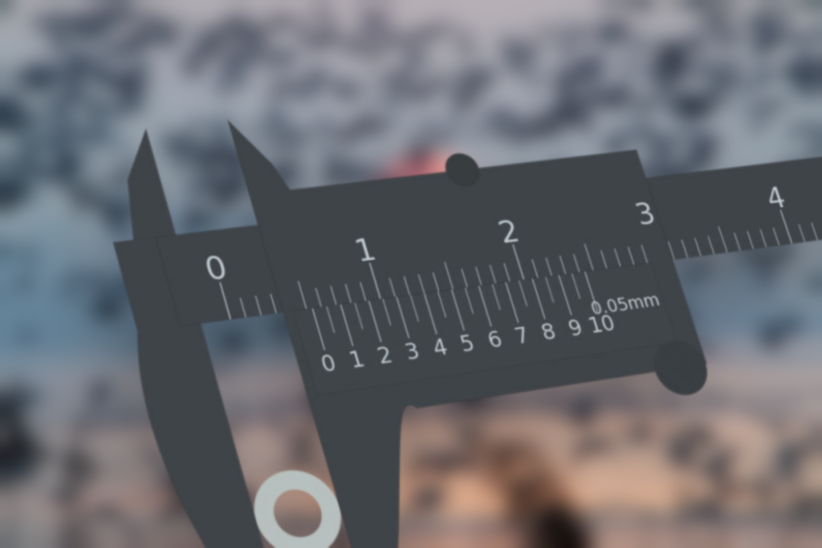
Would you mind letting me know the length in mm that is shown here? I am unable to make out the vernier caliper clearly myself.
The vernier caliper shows 5.4 mm
